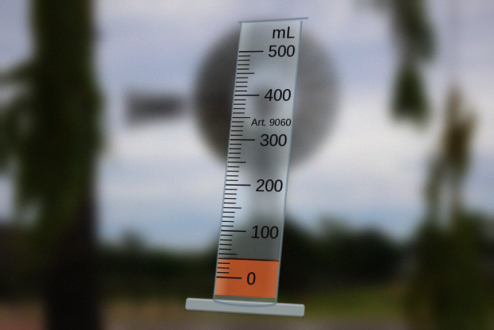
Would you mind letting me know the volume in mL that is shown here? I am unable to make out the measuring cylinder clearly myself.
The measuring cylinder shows 40 mL
